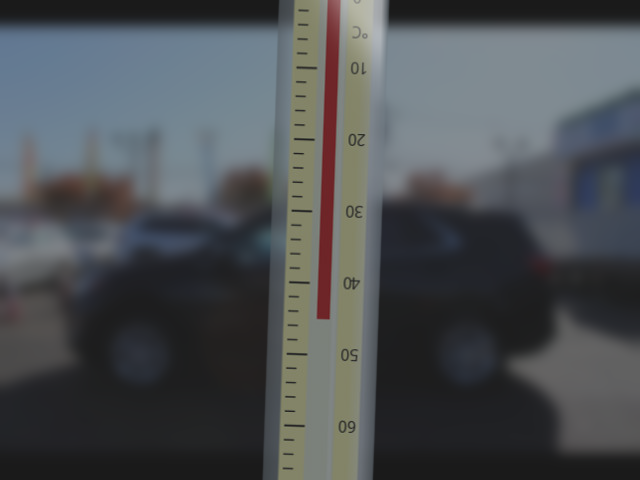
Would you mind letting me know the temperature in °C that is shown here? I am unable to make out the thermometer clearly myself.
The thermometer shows 45 °C
